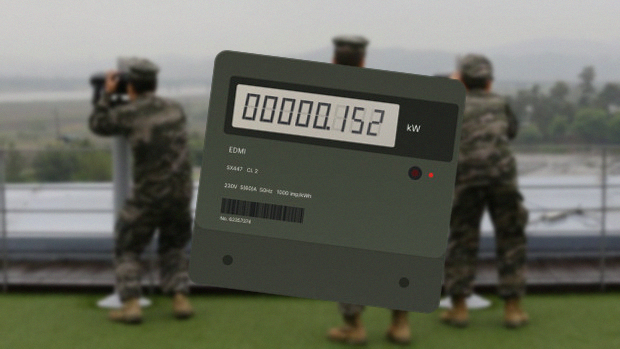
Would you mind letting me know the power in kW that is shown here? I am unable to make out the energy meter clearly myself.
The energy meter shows 0.152 kW
